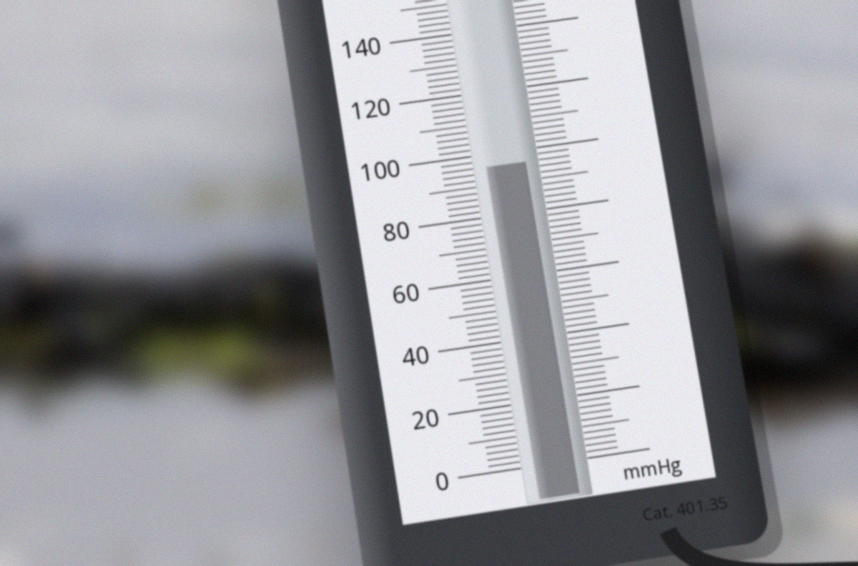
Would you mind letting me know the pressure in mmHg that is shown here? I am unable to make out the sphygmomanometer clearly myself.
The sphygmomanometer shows 96 mmHg
